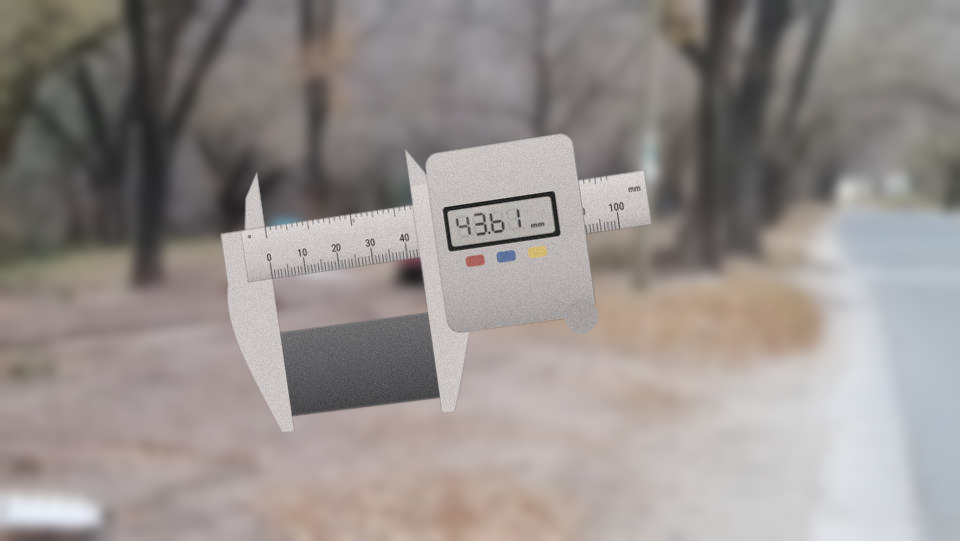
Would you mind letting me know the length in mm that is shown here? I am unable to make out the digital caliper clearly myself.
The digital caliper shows 43.61 mm
